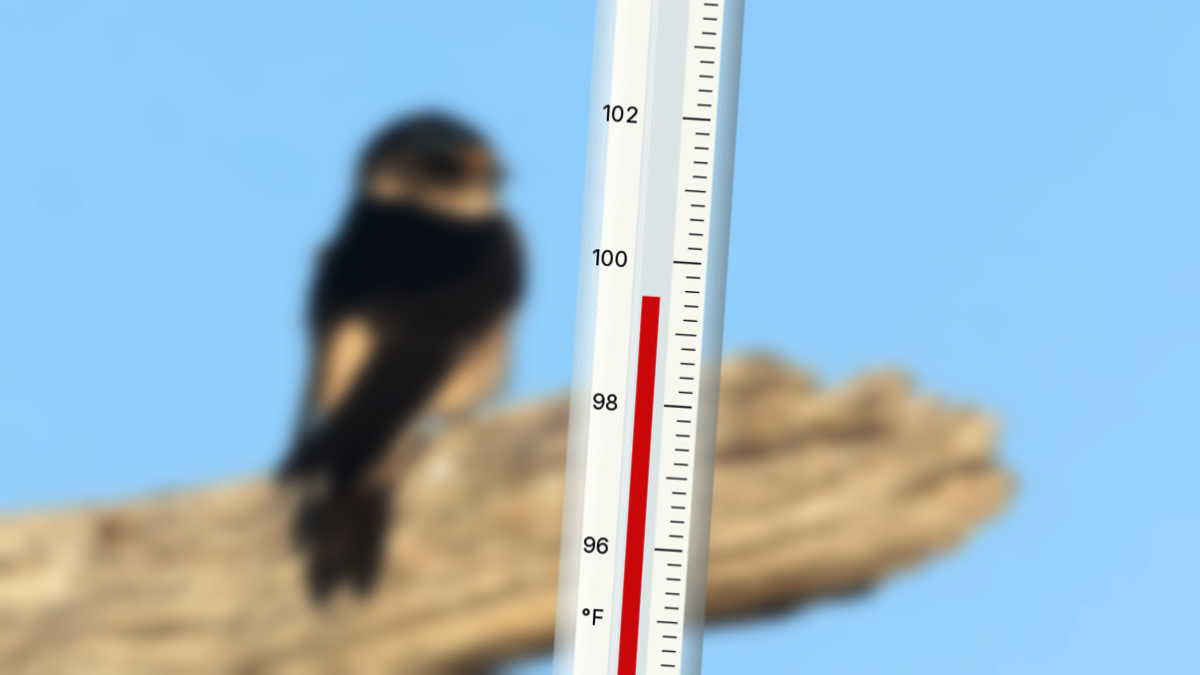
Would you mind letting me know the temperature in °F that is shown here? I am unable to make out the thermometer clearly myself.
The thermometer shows 99.5 °F
